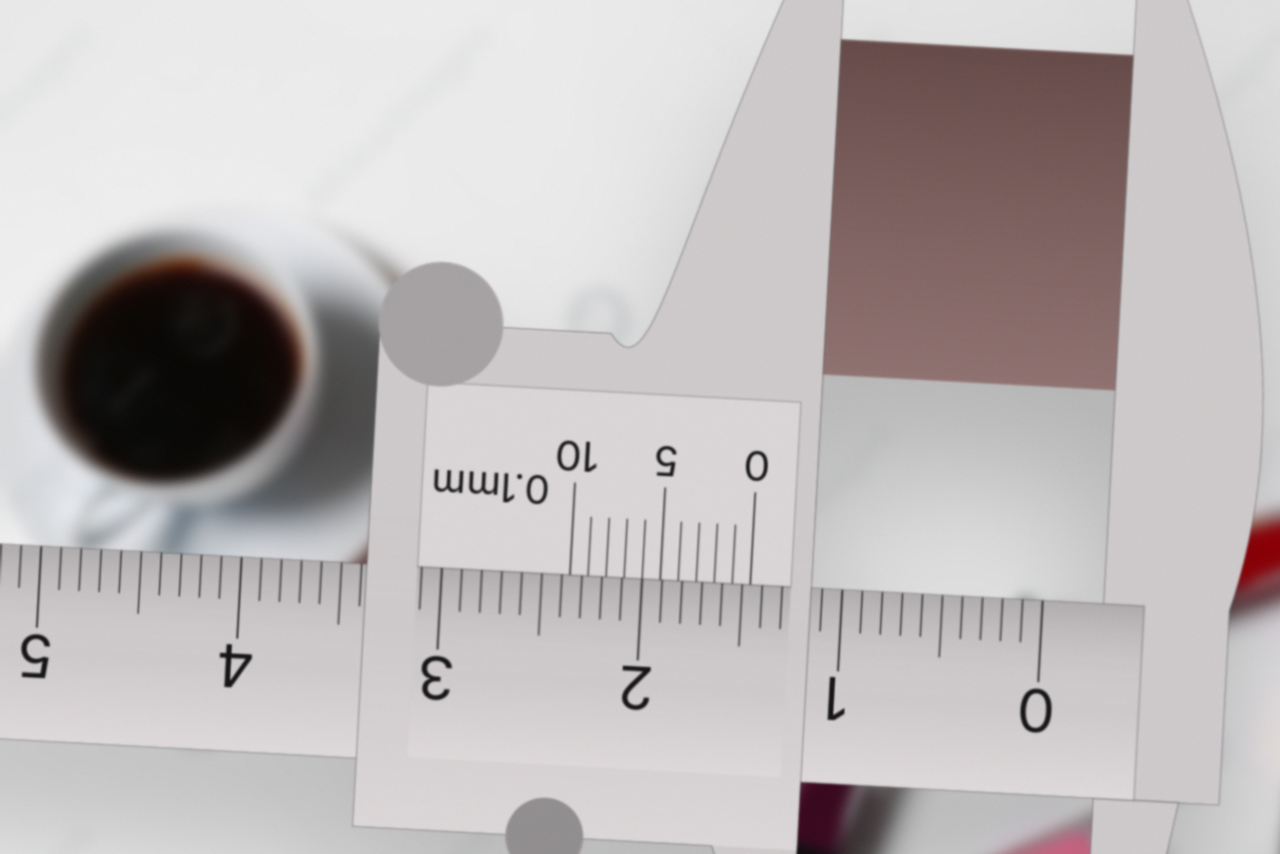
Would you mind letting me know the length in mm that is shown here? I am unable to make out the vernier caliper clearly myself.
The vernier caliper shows 14.6 mm
